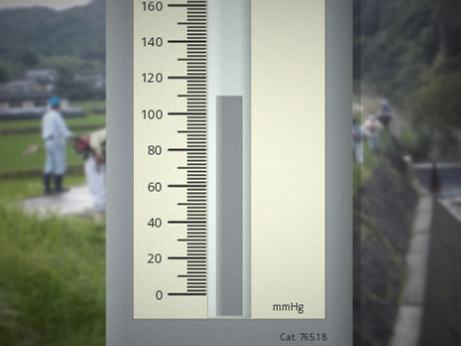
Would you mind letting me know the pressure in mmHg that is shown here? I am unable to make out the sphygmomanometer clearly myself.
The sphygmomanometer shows 110 mmHg
